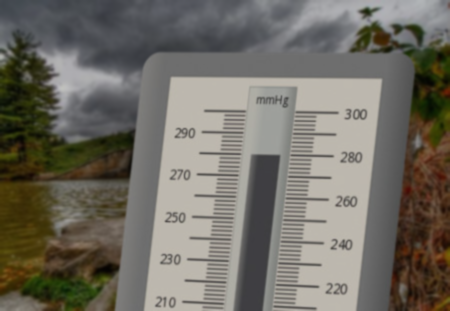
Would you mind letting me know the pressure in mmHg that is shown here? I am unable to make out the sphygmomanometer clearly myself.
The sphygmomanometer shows 280 mmHg
